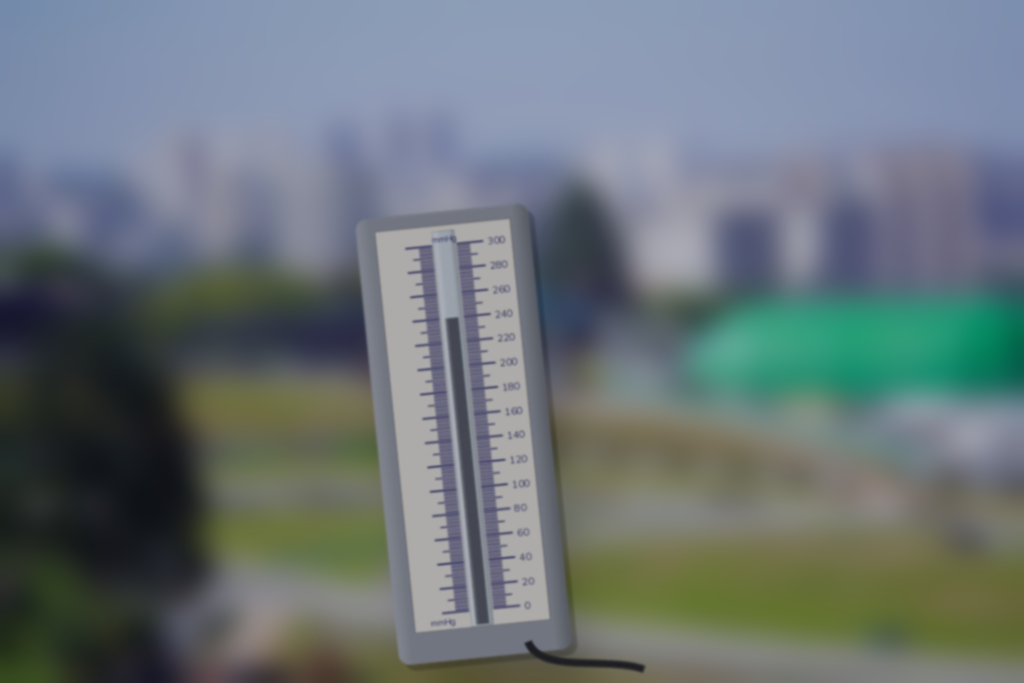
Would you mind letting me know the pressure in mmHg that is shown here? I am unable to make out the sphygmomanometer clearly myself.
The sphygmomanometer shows 240 mmHg
